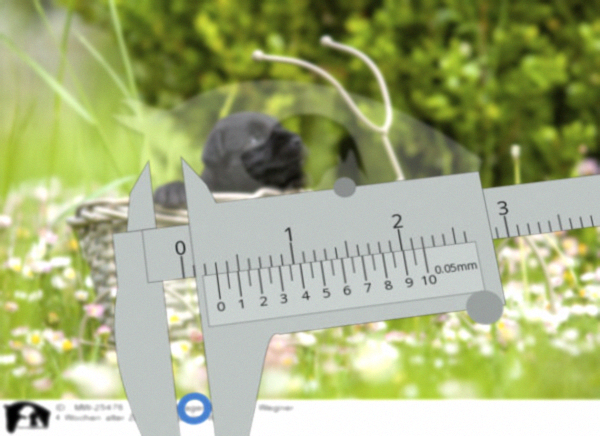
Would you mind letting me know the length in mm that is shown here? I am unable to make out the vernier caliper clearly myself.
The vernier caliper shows 3.0 mm
